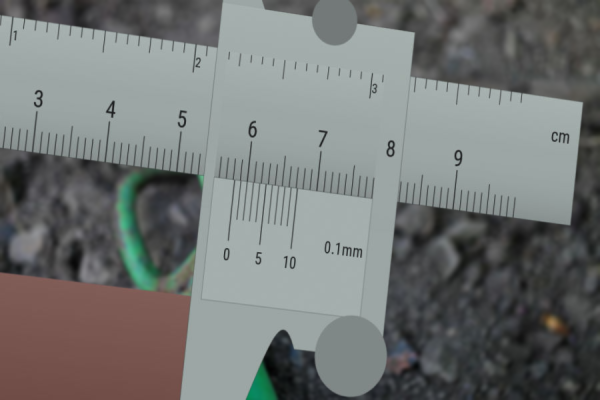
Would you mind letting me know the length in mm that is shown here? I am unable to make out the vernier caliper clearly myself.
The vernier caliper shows 58.2 mm
